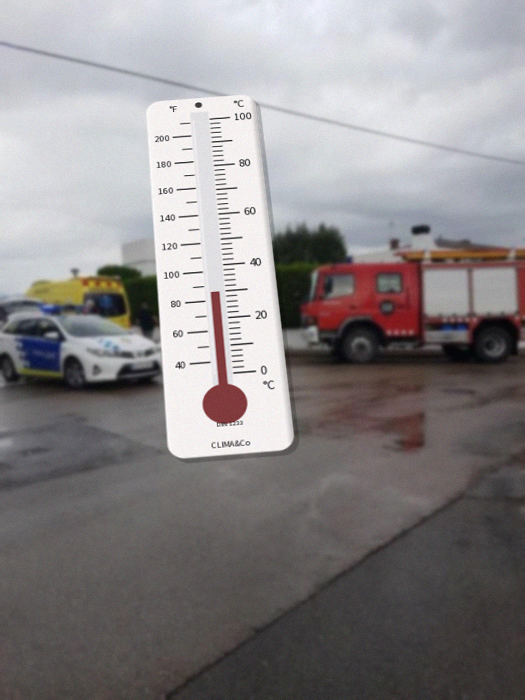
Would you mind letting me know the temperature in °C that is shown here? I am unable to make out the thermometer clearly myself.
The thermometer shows 30 °C
